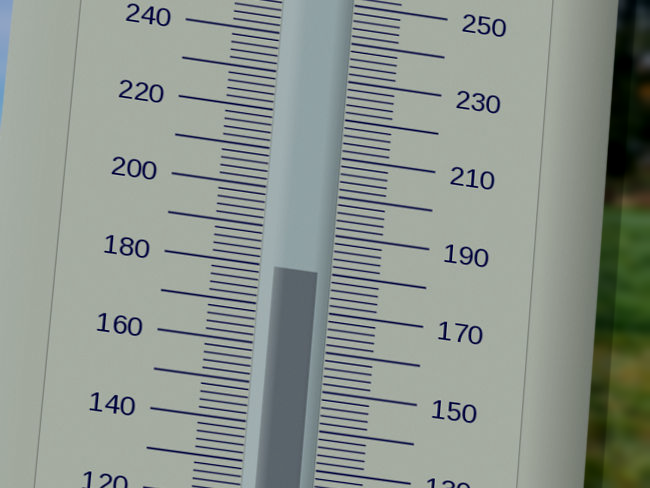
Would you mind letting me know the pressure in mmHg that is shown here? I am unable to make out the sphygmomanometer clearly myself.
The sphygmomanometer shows 180 mmHg
